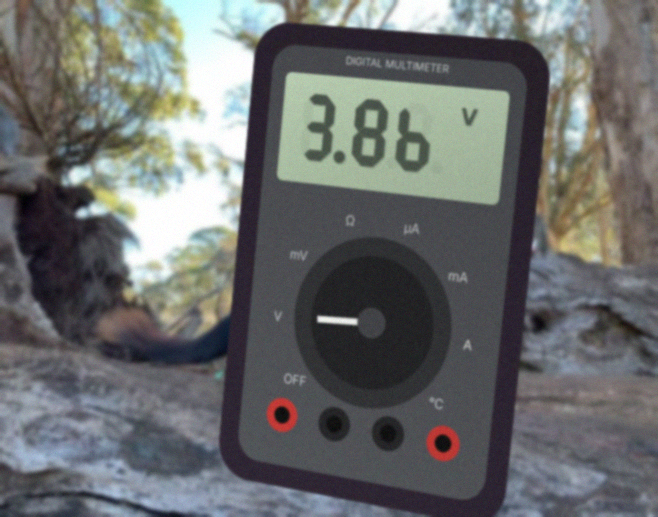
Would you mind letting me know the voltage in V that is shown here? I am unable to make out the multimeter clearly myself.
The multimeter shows 3.86 V
